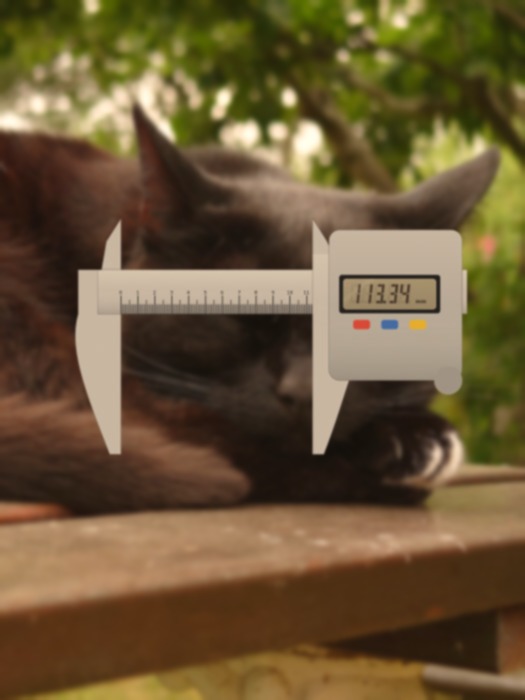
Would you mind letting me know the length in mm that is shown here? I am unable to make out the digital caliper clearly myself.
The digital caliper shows 113.34 mm
